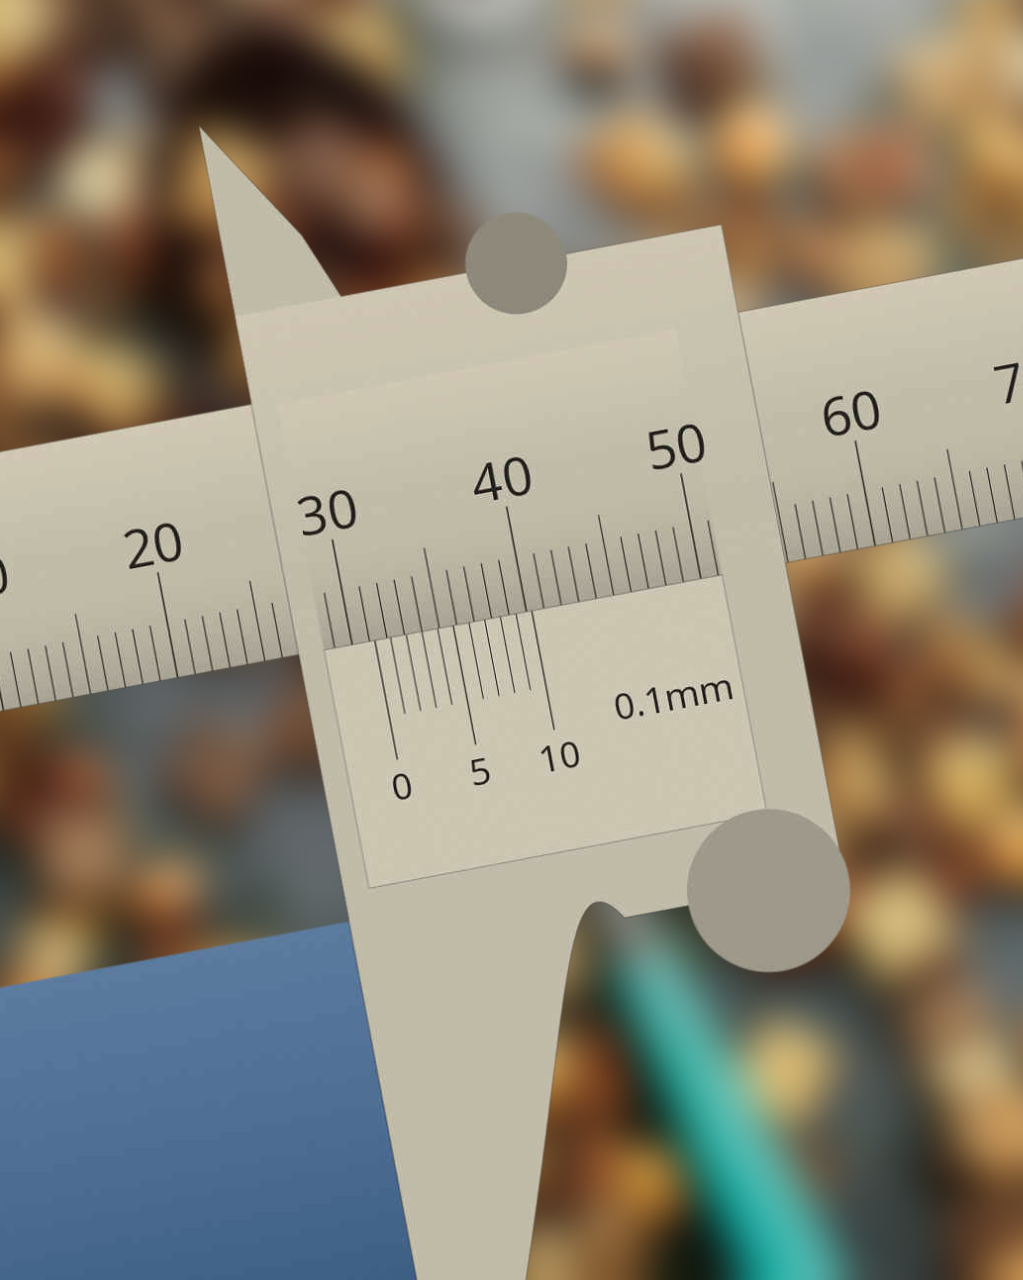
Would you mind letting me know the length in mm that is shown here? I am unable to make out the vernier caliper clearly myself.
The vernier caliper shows 31.3 mm
